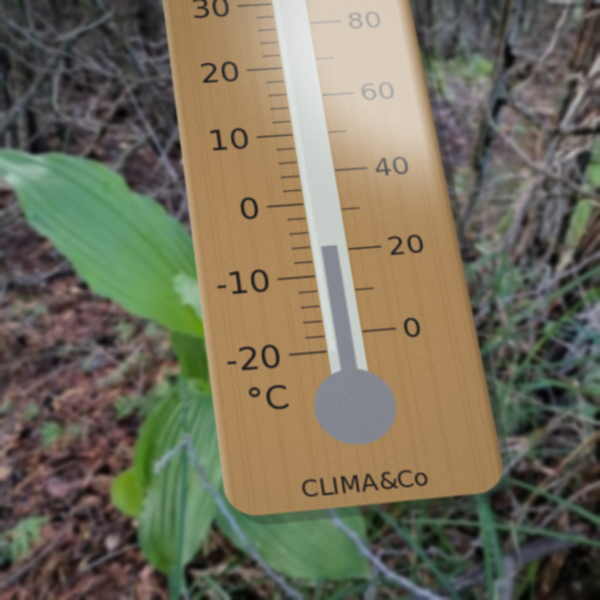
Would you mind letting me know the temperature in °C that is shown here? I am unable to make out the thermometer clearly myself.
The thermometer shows -6 °C
